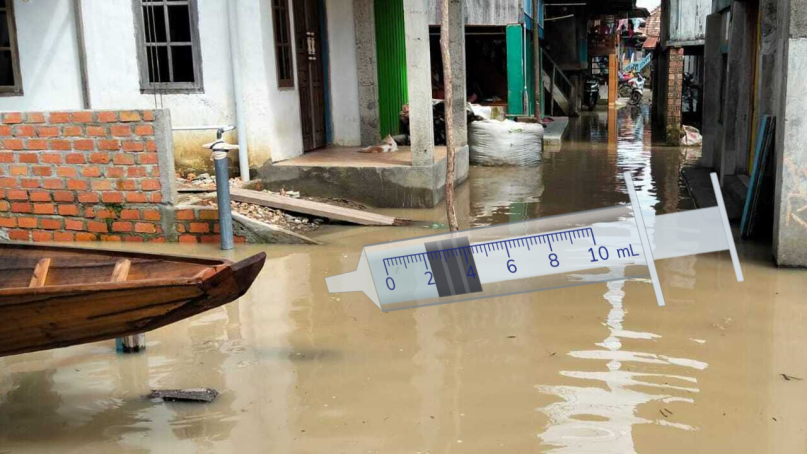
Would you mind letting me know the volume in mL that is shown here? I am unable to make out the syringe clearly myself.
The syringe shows 2.2 mL
